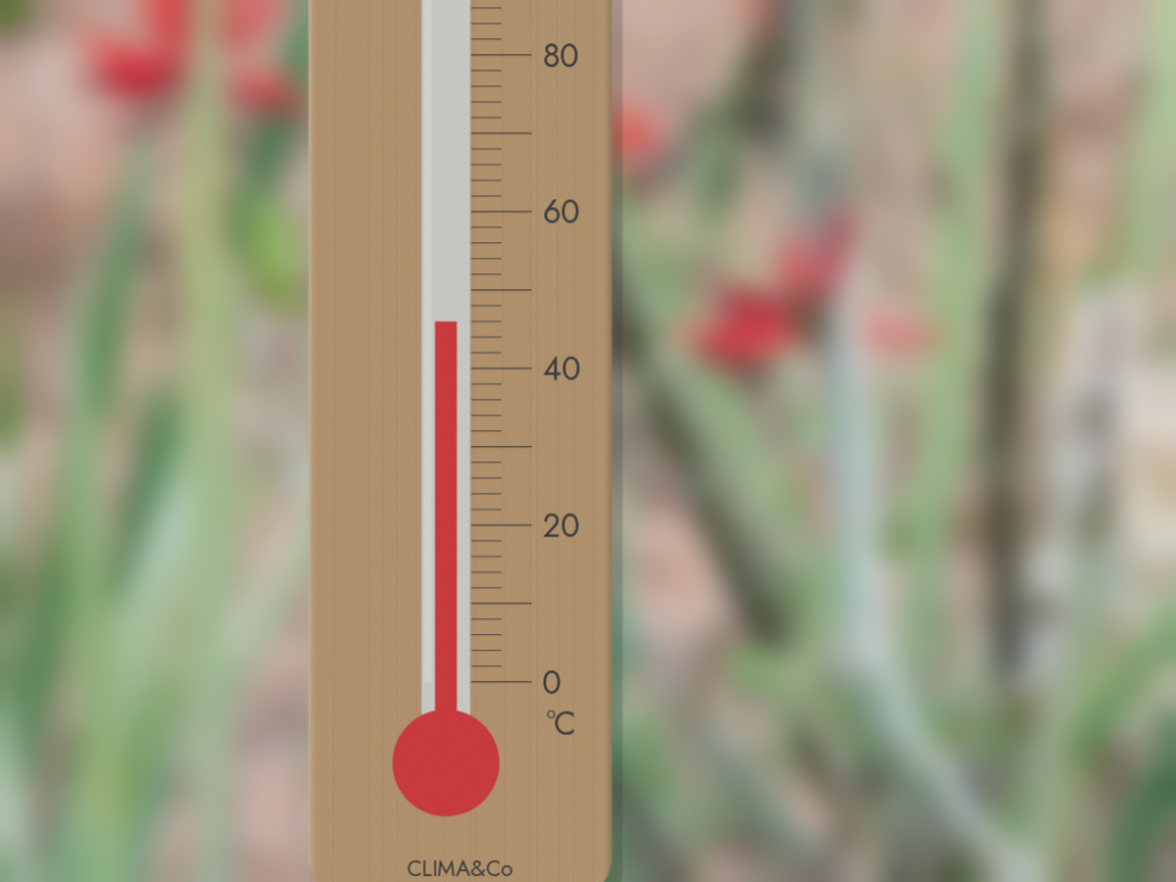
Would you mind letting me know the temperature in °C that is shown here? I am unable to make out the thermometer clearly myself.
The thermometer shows 46 °C
